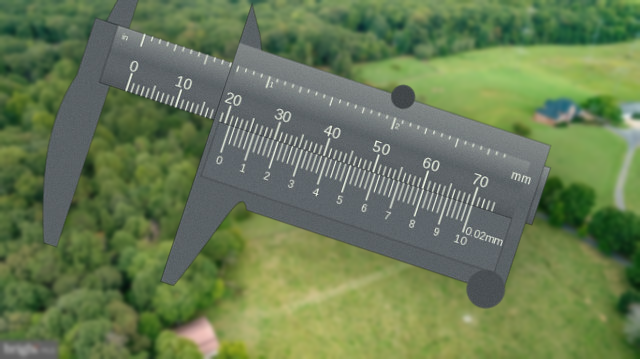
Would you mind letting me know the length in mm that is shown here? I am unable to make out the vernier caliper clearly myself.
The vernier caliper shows 21.0 mm
